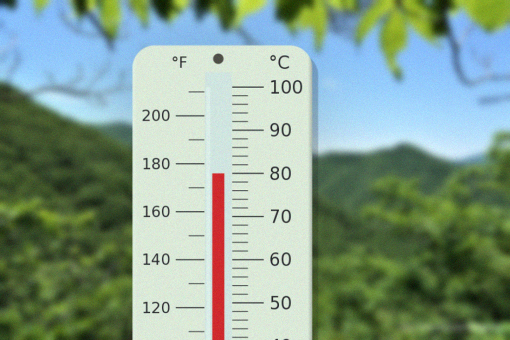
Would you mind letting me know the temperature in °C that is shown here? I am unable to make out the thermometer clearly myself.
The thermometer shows 80 °C
